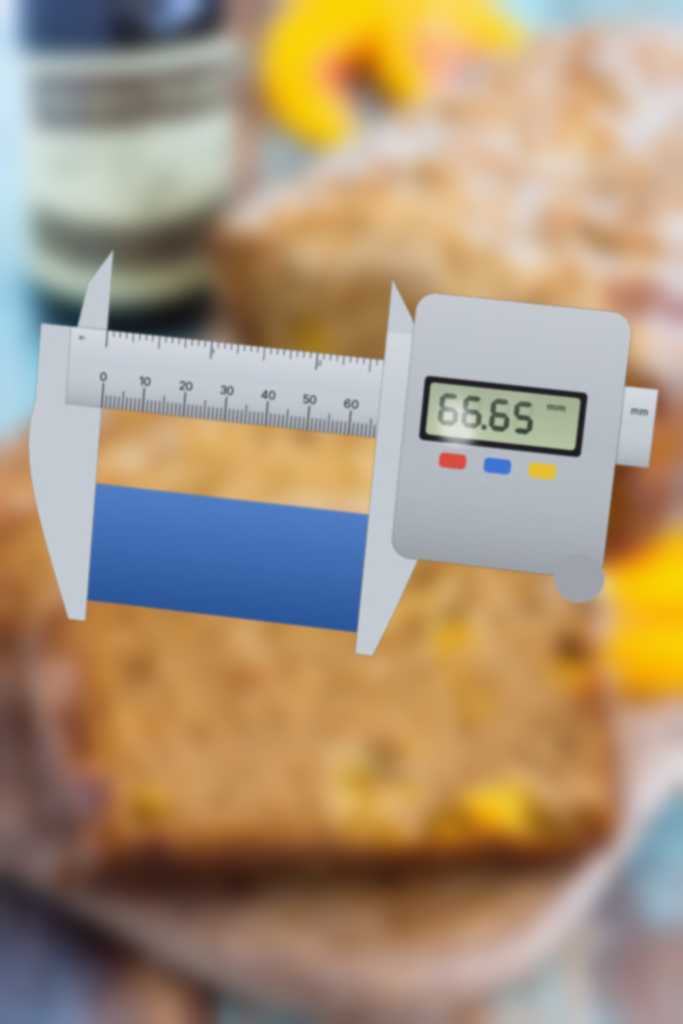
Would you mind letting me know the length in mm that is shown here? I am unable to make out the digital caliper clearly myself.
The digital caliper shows 66.65 mm
